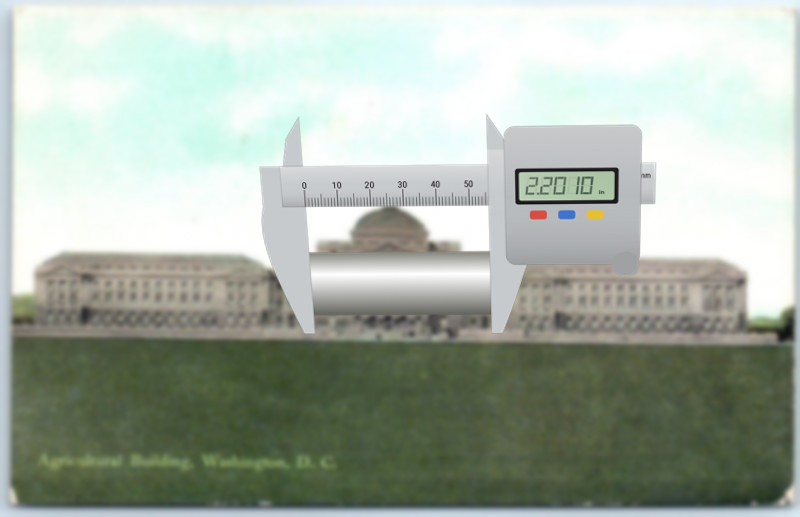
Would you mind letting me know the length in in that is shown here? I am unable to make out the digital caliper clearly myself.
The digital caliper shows 2.2010 in
